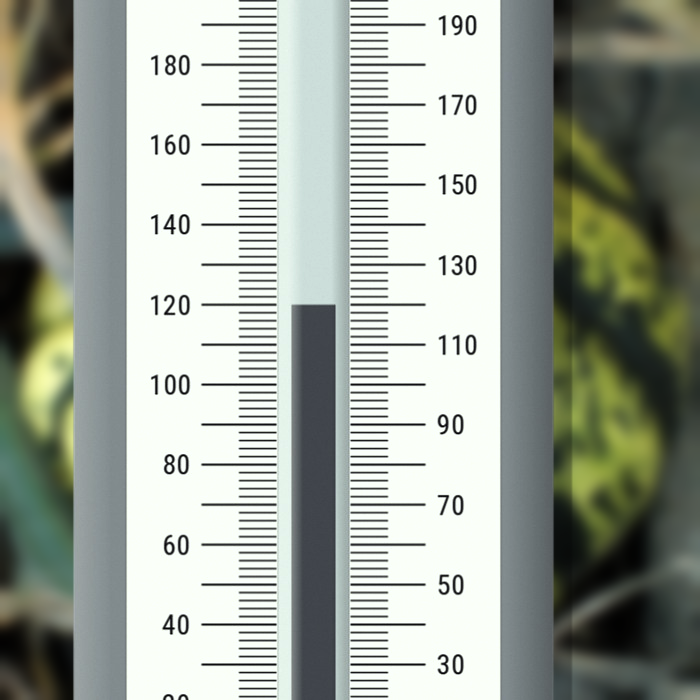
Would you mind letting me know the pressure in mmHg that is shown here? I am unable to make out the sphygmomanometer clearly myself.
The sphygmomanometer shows 120 mmHg
